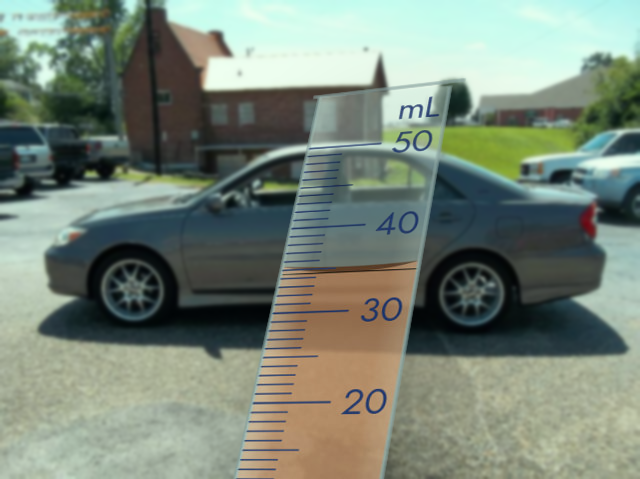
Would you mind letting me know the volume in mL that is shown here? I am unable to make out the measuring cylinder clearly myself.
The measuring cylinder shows 34.5 mL
